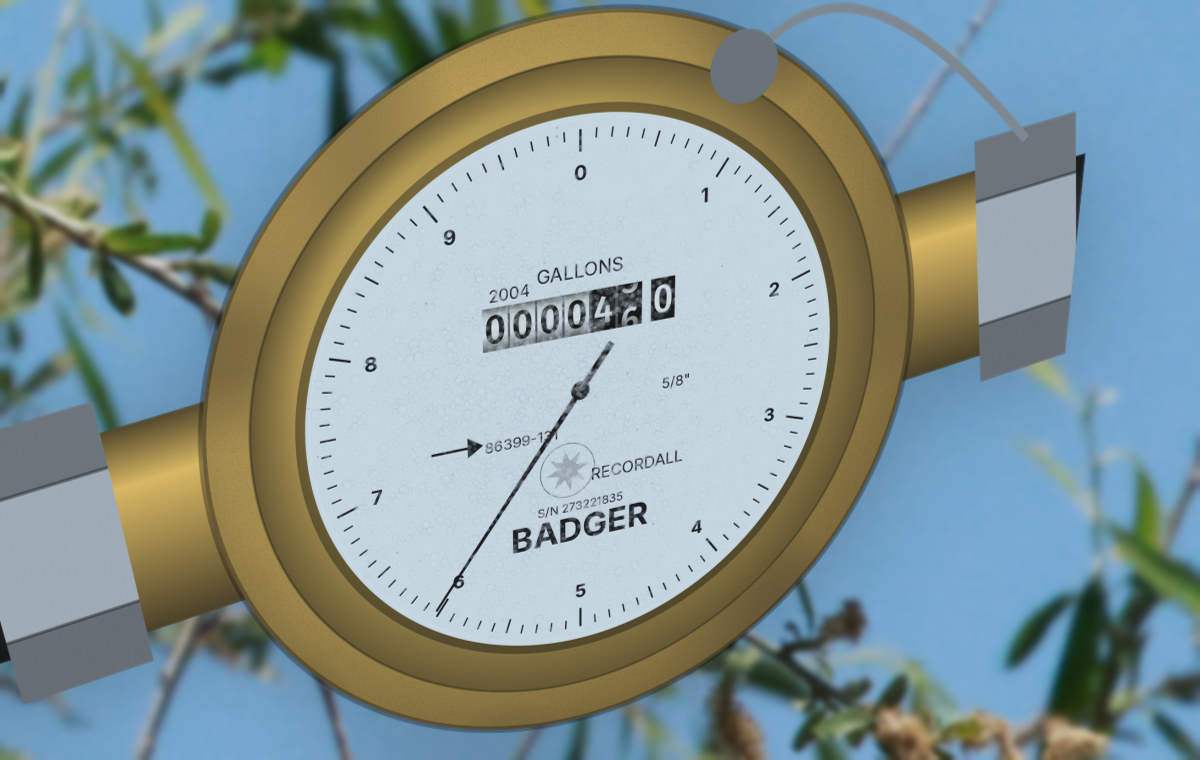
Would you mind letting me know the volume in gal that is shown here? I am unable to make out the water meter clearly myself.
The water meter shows 456.0 gal
